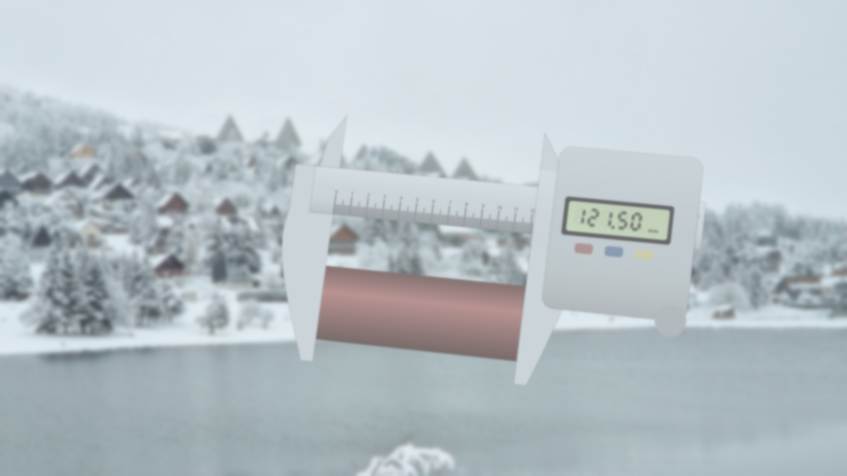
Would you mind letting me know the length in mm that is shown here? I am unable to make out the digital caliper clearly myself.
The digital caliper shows 121.50 mm
